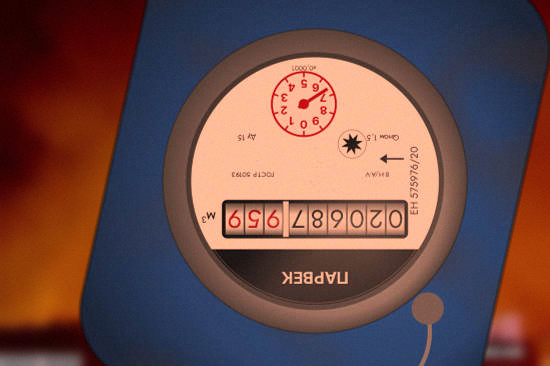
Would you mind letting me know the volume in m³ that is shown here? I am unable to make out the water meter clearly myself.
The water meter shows 20687.9596 m³
